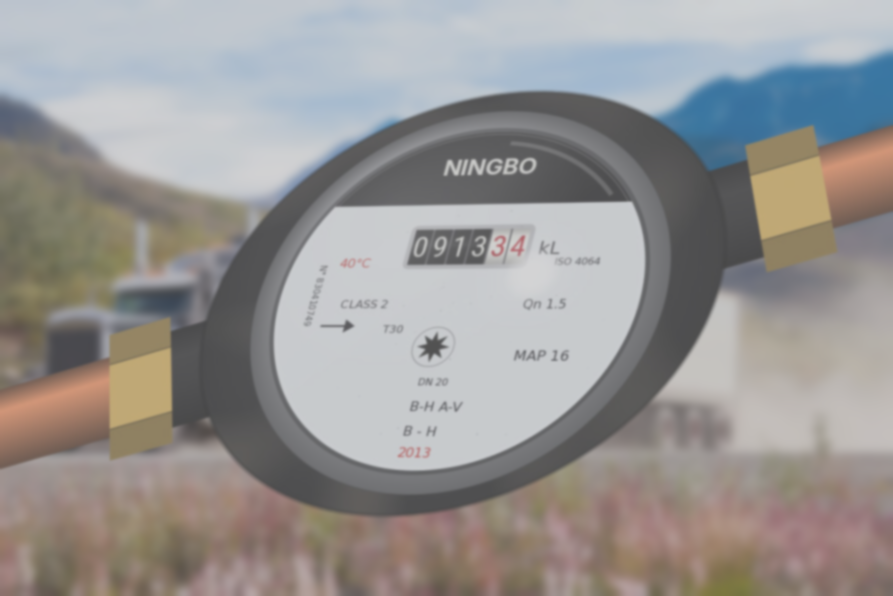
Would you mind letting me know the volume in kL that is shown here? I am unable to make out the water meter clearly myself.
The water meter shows 913.34 kL
